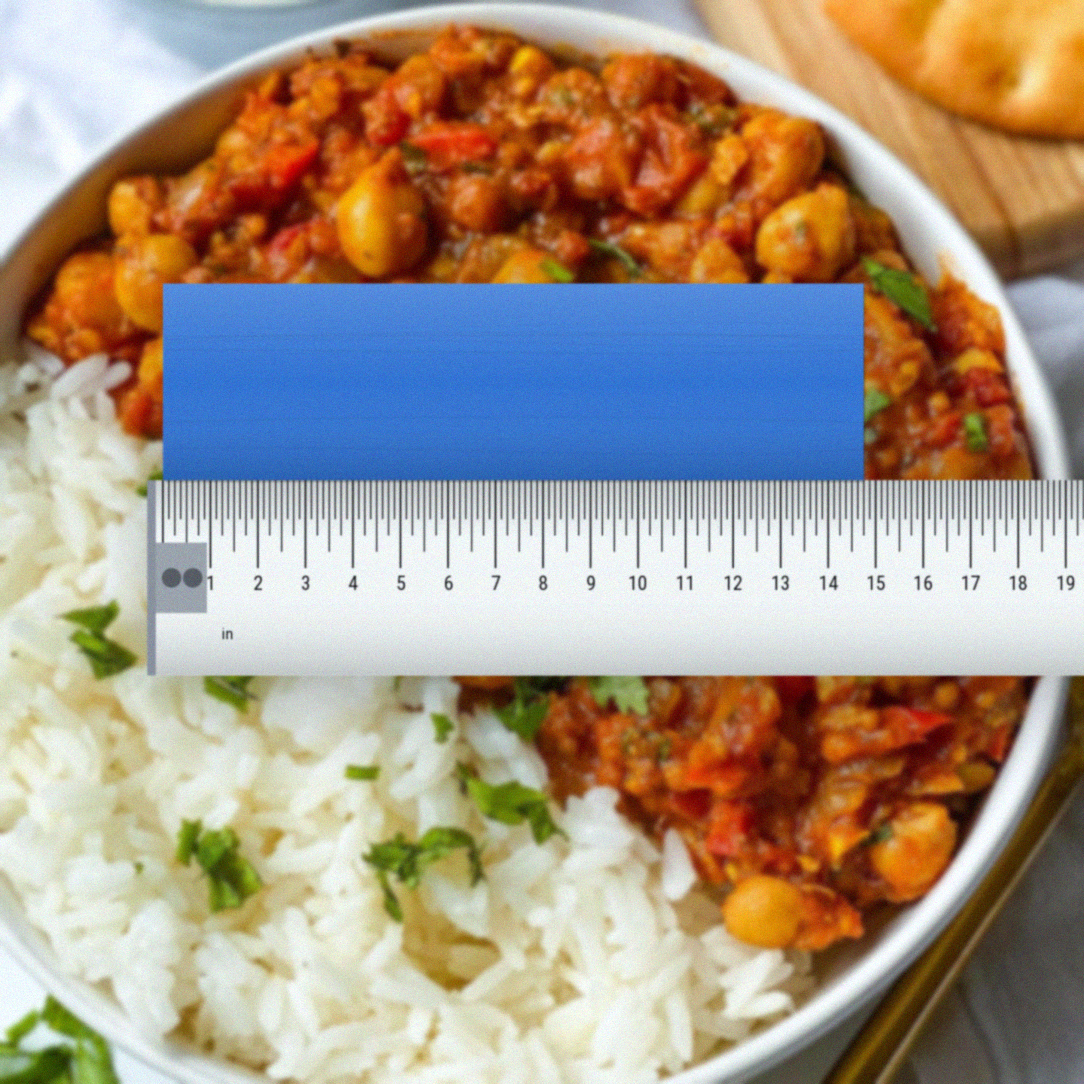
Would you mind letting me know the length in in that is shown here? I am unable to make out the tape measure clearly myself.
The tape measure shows 14.75 in
